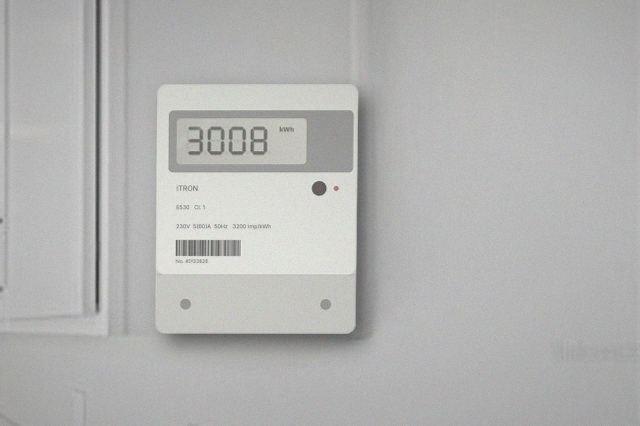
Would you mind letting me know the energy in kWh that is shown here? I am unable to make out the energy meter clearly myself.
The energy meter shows 3008 kWh
